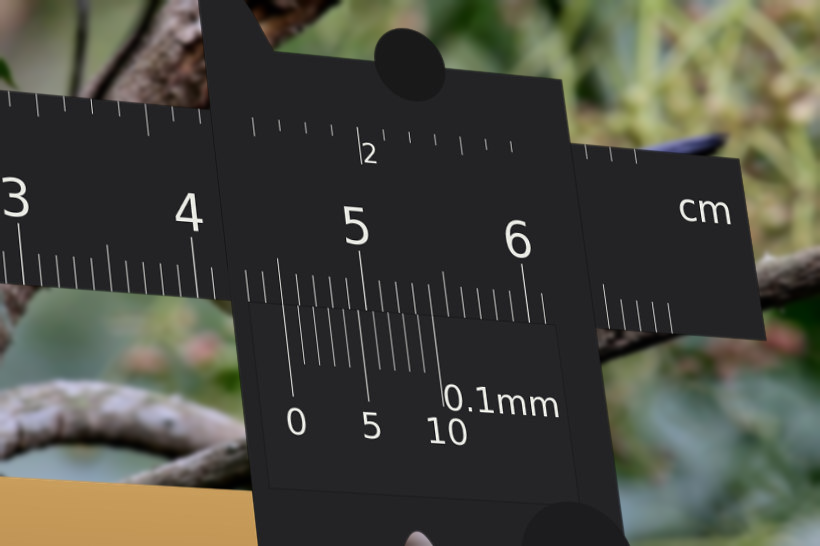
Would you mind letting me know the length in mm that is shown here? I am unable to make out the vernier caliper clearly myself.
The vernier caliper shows 45.0 mm
